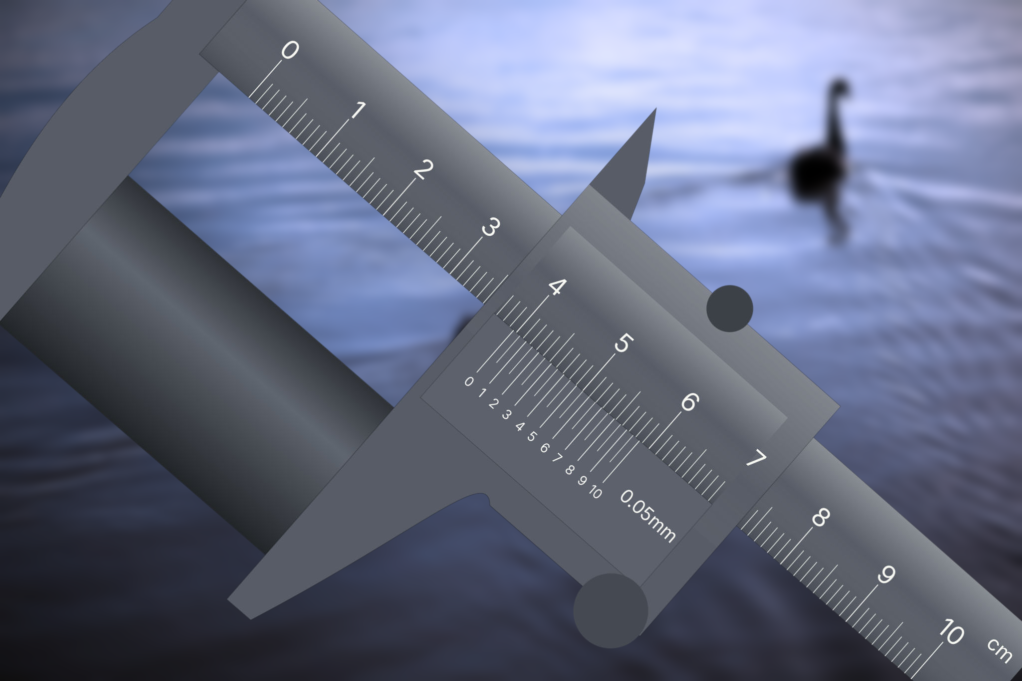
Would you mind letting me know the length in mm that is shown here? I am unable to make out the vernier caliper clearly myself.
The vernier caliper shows 39.6 mm
